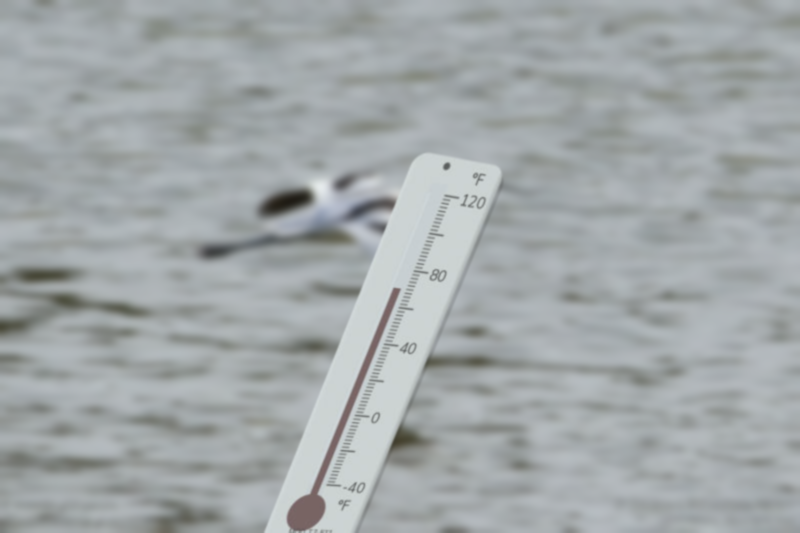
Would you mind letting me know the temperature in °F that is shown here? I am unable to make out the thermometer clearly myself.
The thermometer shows 70 °F
